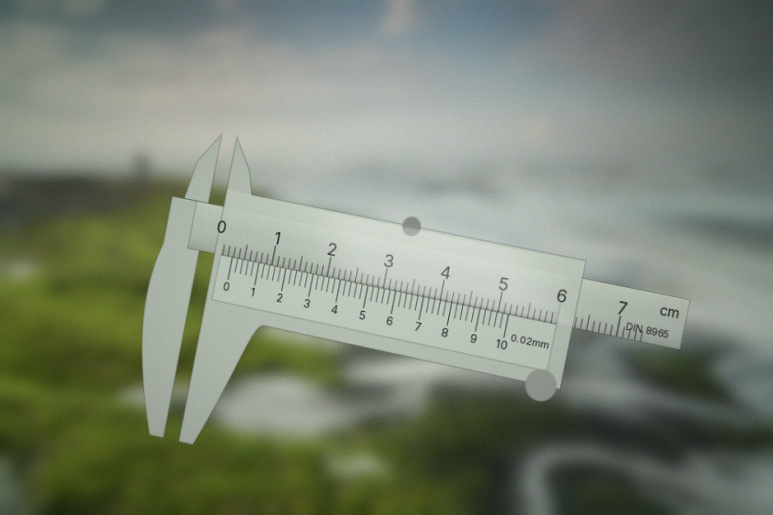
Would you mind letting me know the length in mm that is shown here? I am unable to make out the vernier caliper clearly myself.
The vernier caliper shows 2.8 mm
